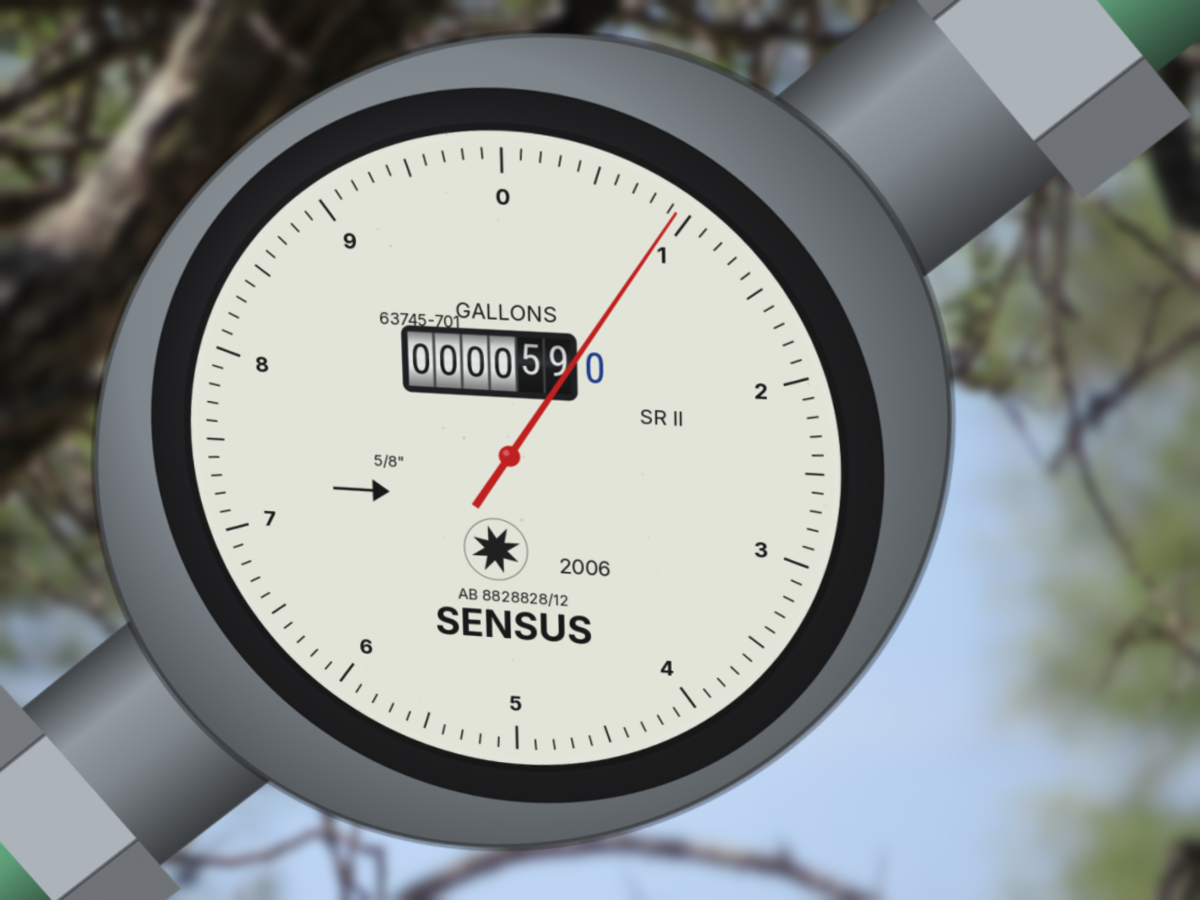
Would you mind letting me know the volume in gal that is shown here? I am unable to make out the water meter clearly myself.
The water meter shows 590.9 gal
